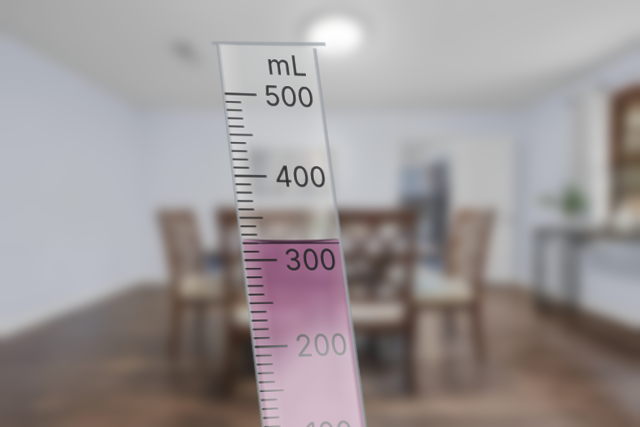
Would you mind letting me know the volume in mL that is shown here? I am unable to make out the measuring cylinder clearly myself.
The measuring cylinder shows 320 mL
